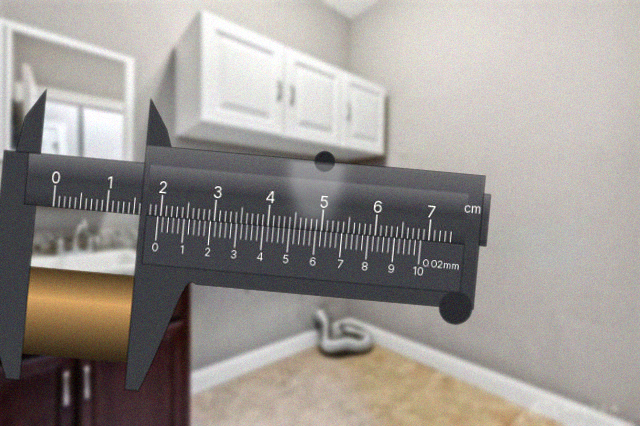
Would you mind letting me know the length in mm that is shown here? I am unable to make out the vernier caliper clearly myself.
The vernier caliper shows 19.5 mm
